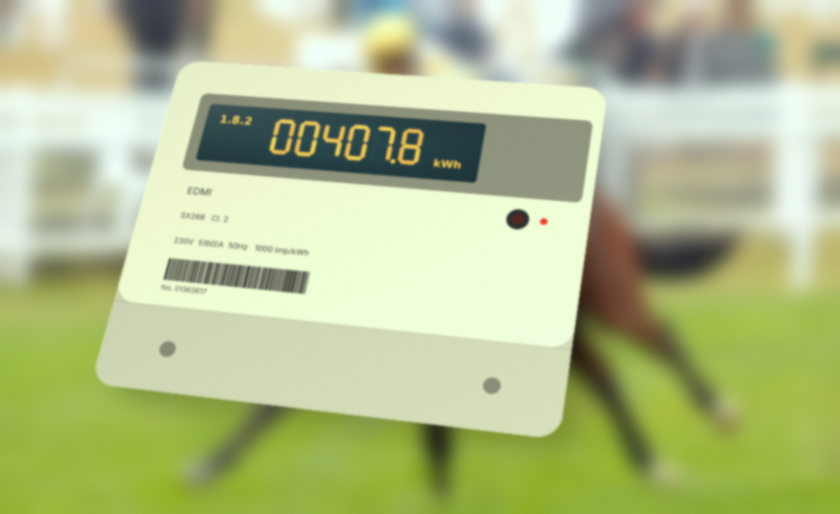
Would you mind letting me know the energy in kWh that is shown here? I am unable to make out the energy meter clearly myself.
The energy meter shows 407.8 kWh
